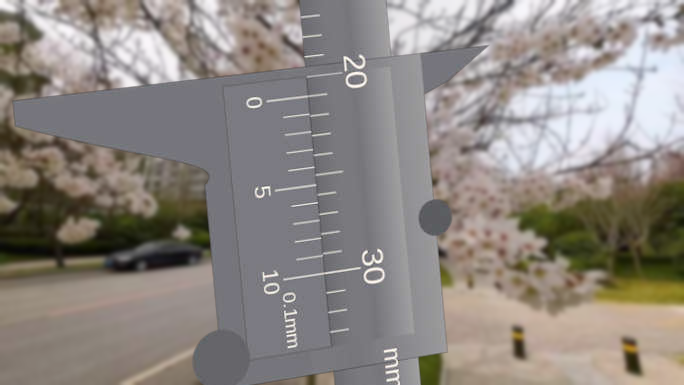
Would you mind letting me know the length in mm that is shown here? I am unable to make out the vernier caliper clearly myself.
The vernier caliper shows 21.0 mm
